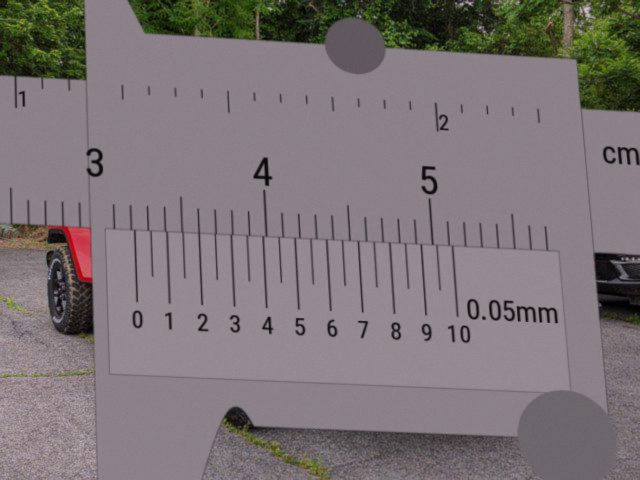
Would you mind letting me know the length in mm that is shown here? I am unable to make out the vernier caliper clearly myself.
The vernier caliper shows 32.2 mm
